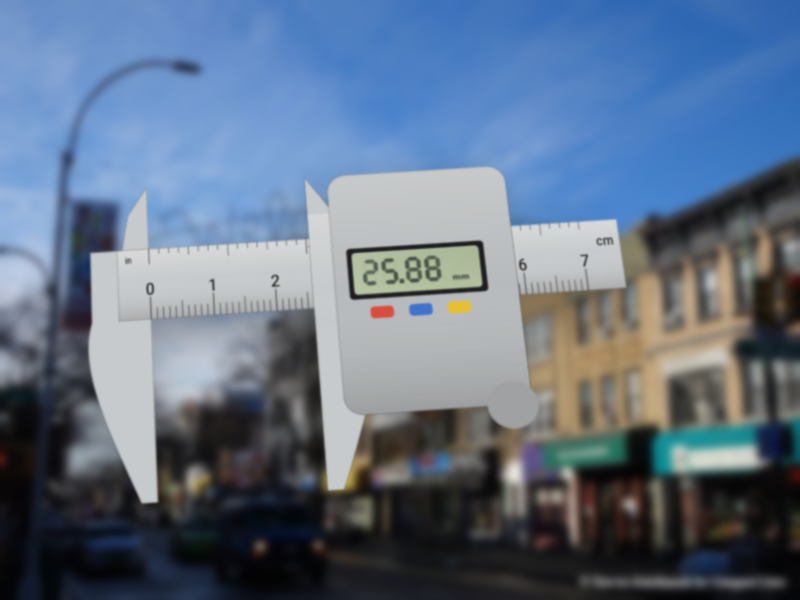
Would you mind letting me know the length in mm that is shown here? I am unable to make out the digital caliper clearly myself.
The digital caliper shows 25.88 mm
